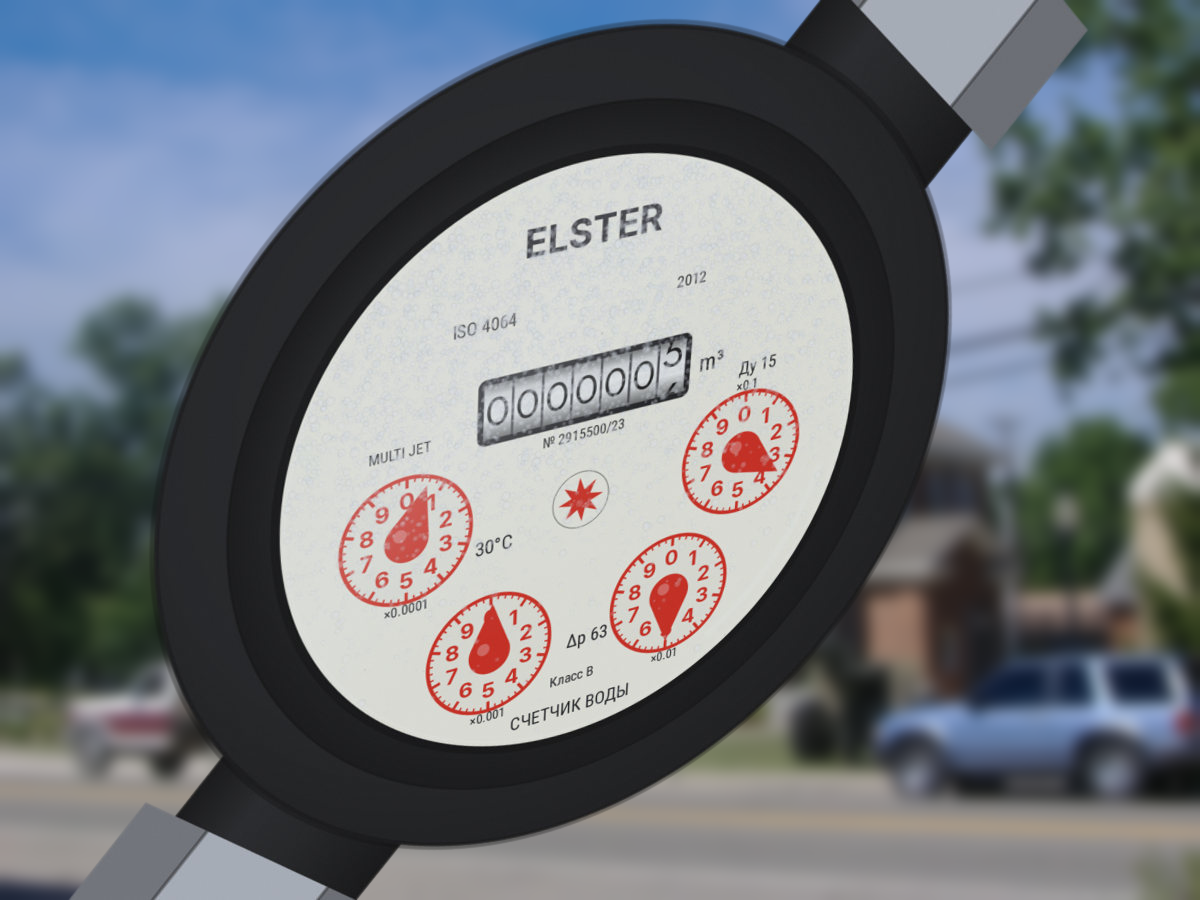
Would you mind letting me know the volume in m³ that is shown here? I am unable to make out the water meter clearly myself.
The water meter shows 5.3500 m³
